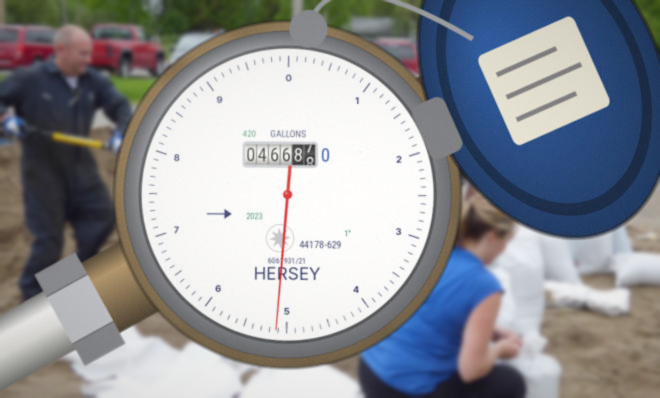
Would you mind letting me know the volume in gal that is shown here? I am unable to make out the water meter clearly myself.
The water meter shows 466875.1 gal
